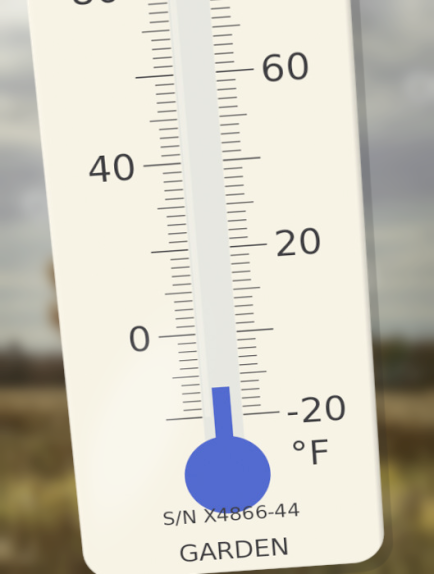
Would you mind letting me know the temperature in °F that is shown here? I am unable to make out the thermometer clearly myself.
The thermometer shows -13 °F
